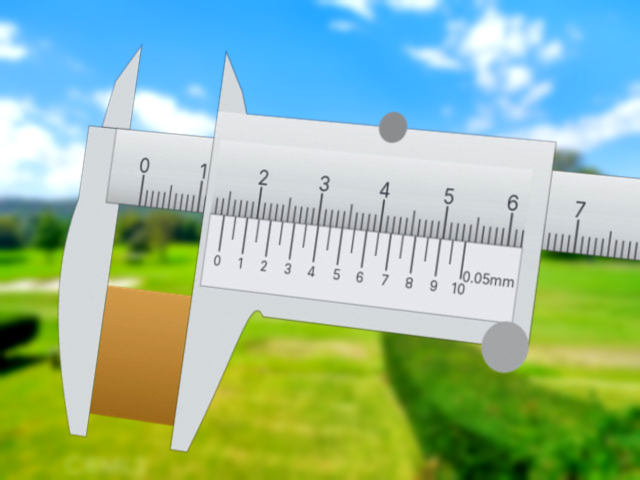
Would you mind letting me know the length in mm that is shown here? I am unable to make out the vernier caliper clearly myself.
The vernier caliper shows 14.5 mm
